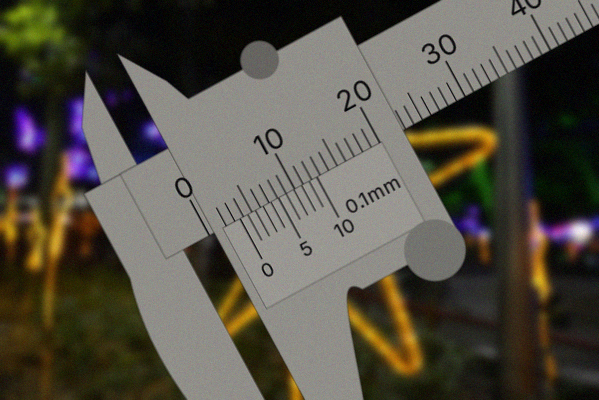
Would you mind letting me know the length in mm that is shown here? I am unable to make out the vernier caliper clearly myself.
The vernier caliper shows 3.6 mm
